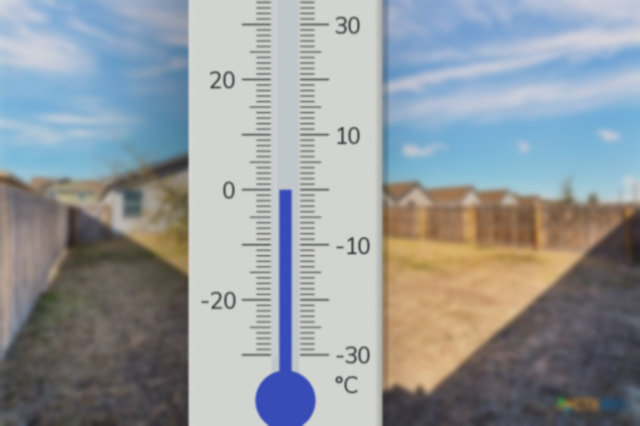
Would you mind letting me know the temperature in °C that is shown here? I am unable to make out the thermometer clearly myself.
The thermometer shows 0 °C
